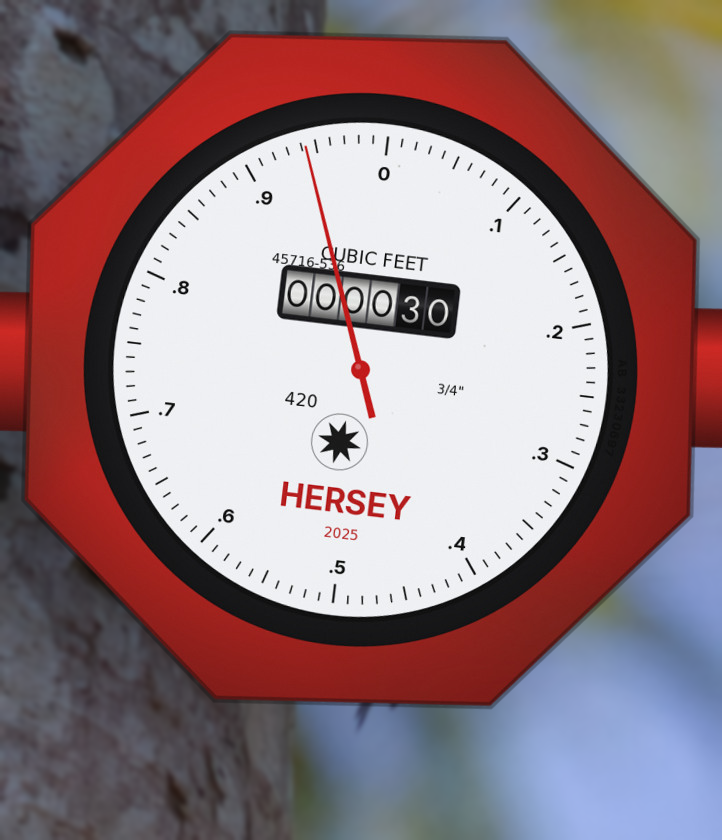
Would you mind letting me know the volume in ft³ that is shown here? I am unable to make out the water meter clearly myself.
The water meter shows 29.94 ft³
